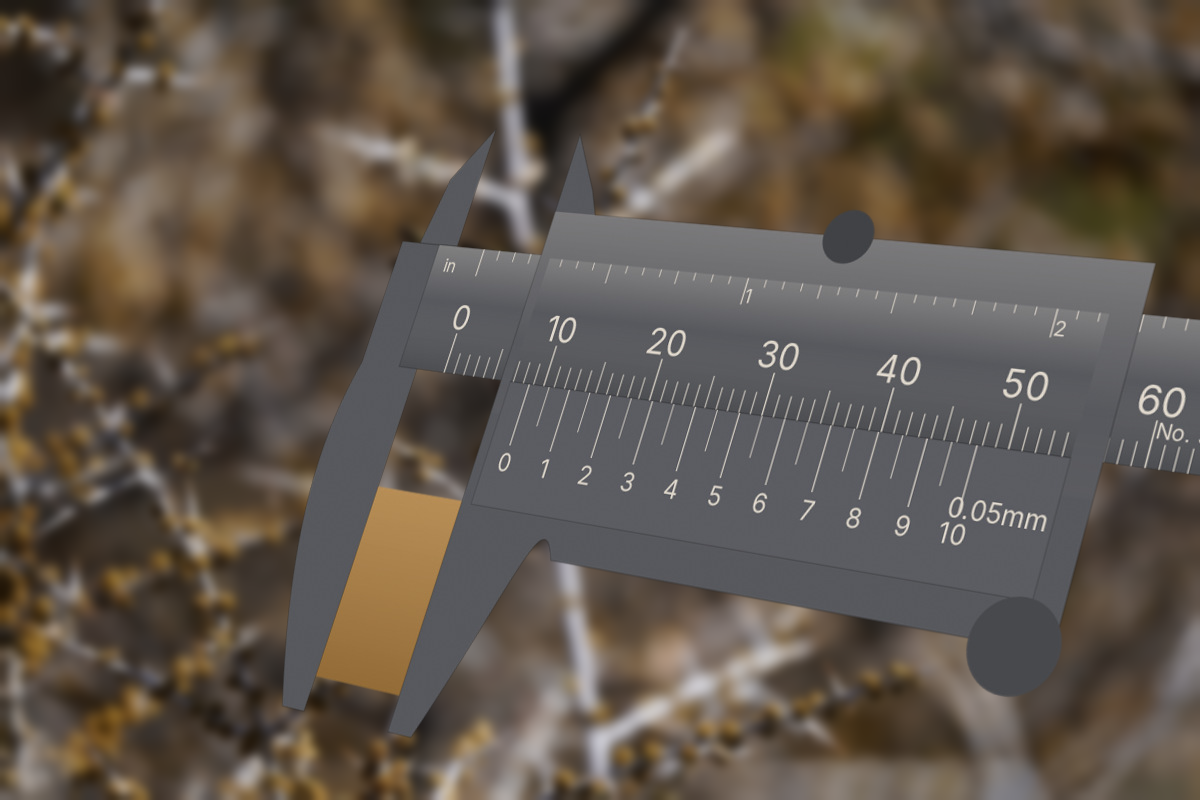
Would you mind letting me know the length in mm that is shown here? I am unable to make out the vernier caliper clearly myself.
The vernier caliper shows 8.6 mm
